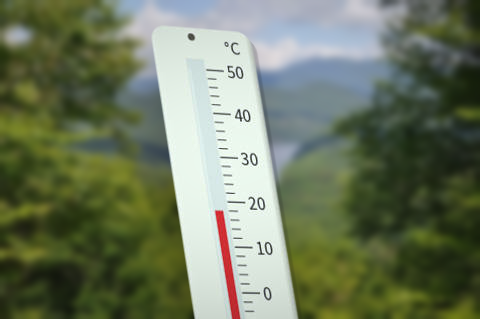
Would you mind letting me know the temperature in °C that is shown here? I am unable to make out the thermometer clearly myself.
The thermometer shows 18 °C
